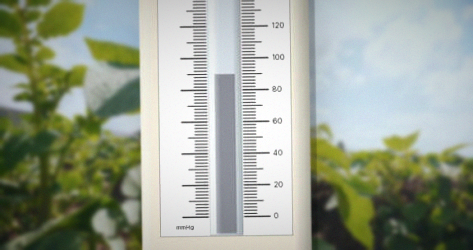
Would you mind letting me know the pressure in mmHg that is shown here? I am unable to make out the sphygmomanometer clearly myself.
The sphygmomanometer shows 90 mmHg
